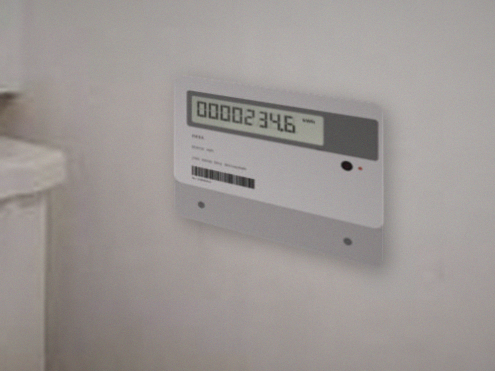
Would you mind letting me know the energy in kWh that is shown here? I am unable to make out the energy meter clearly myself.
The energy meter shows 234.6 kWh
